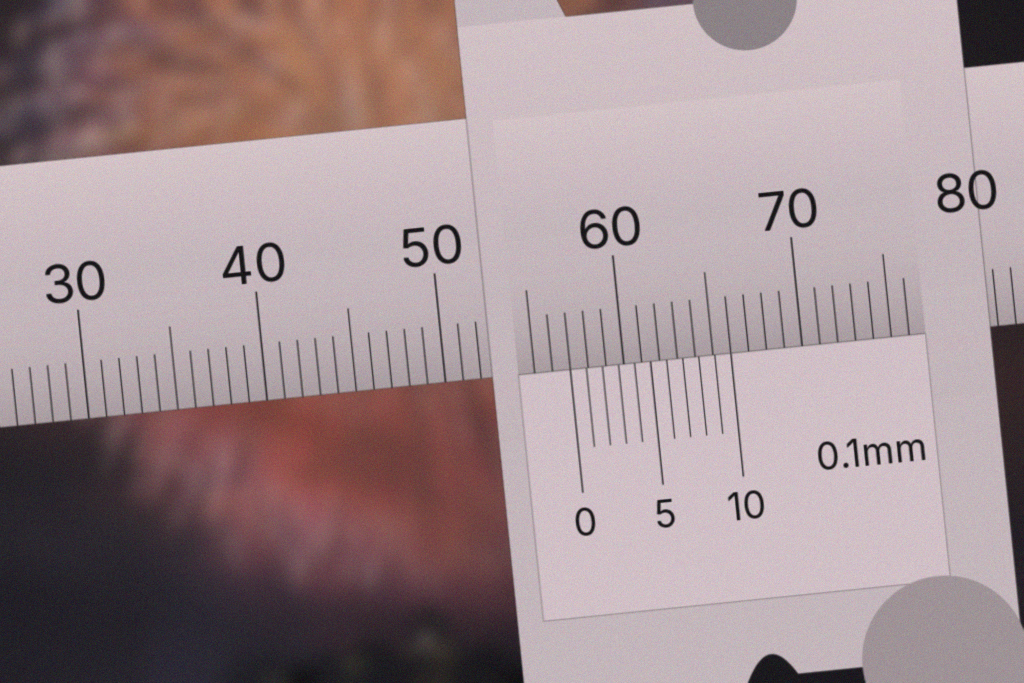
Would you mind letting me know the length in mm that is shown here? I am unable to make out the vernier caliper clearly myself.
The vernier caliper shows 57.0 mm
